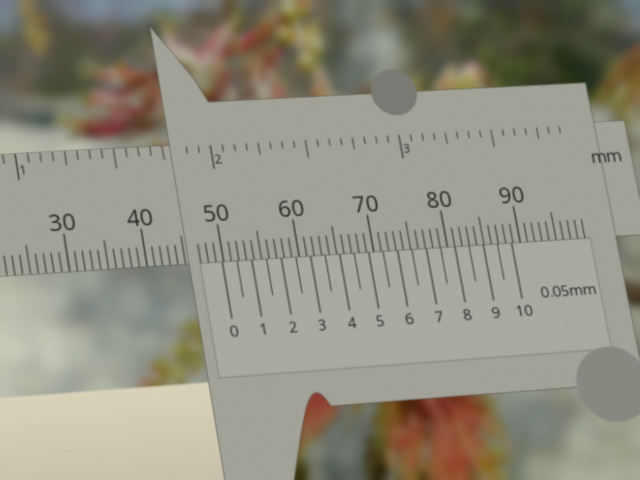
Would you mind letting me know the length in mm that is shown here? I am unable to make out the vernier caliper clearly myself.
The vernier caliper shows 49.8 mm
